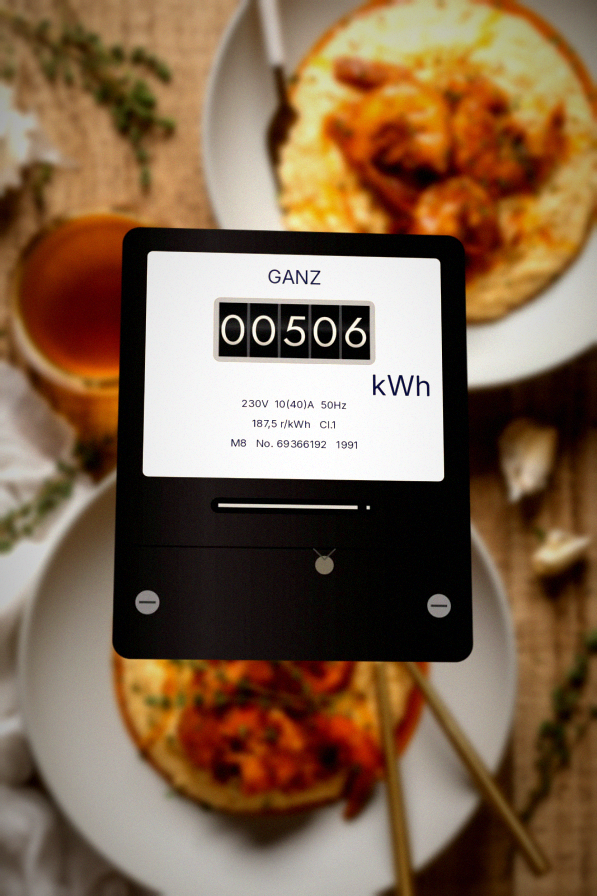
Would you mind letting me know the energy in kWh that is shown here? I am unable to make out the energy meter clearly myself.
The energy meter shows 506 kWh
